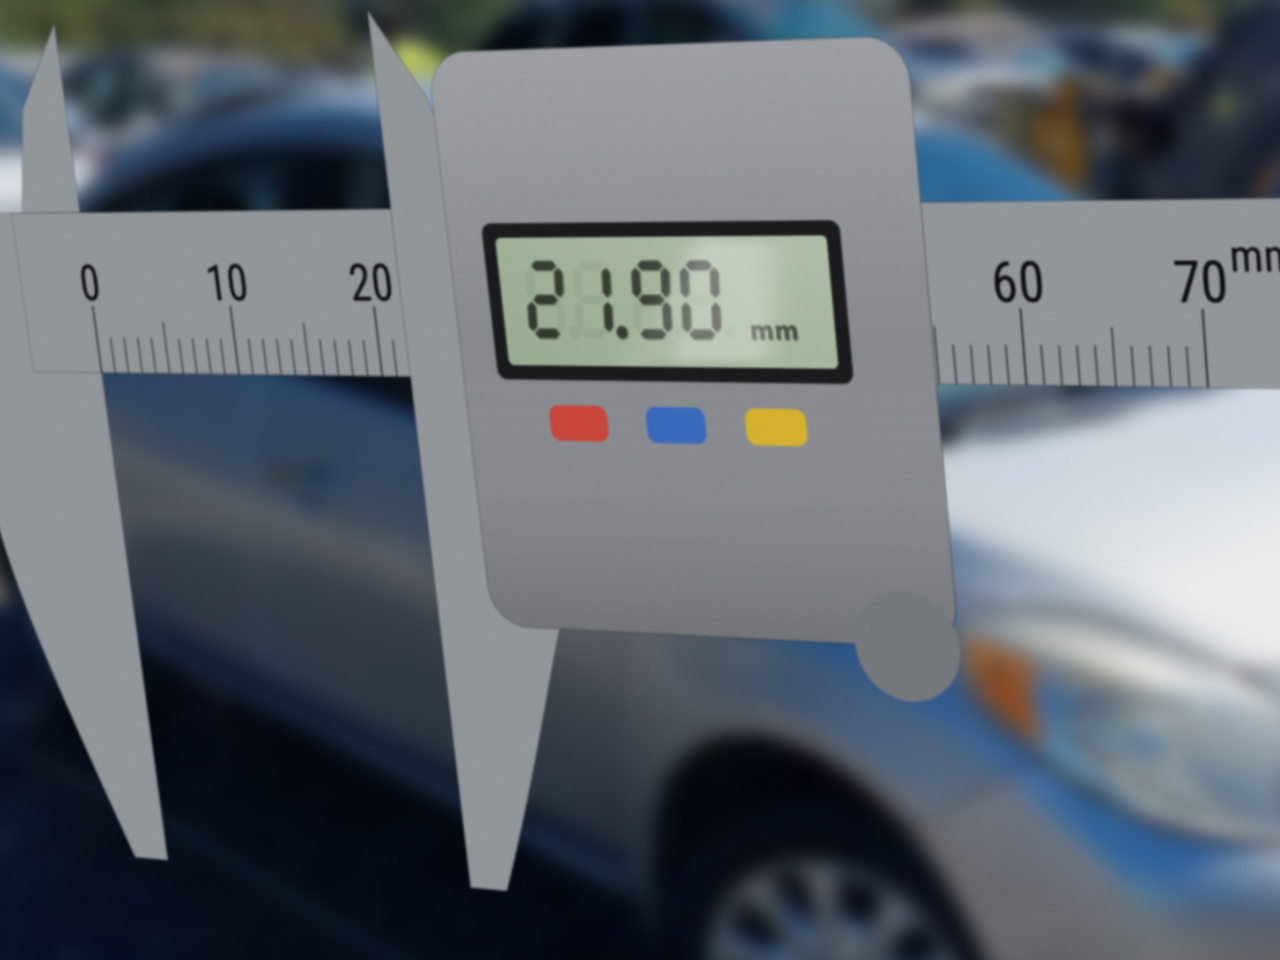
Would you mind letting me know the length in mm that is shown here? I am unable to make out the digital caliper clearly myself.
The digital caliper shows 21.90 mm
